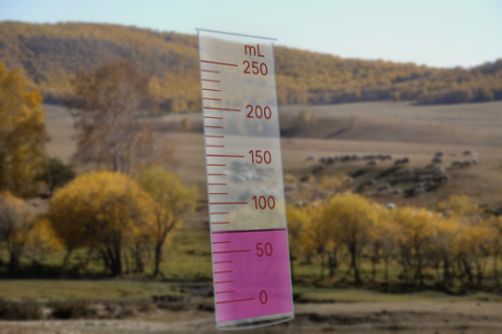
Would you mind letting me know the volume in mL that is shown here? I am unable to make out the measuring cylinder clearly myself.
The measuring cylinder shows 70 mL
